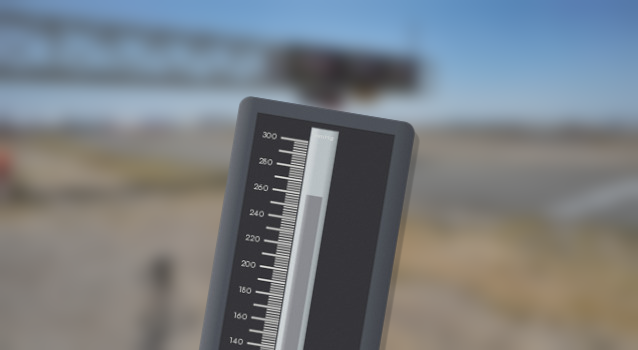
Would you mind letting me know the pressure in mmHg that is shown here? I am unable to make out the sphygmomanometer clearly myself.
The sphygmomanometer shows 260 mmHg
